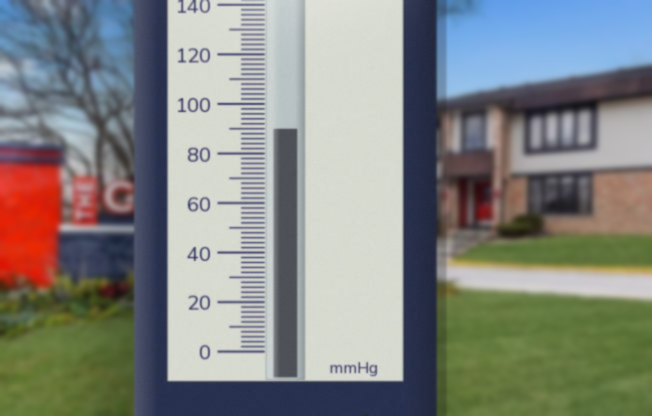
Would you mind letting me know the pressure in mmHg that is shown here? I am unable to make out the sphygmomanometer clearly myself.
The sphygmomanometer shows 90 mmHg
